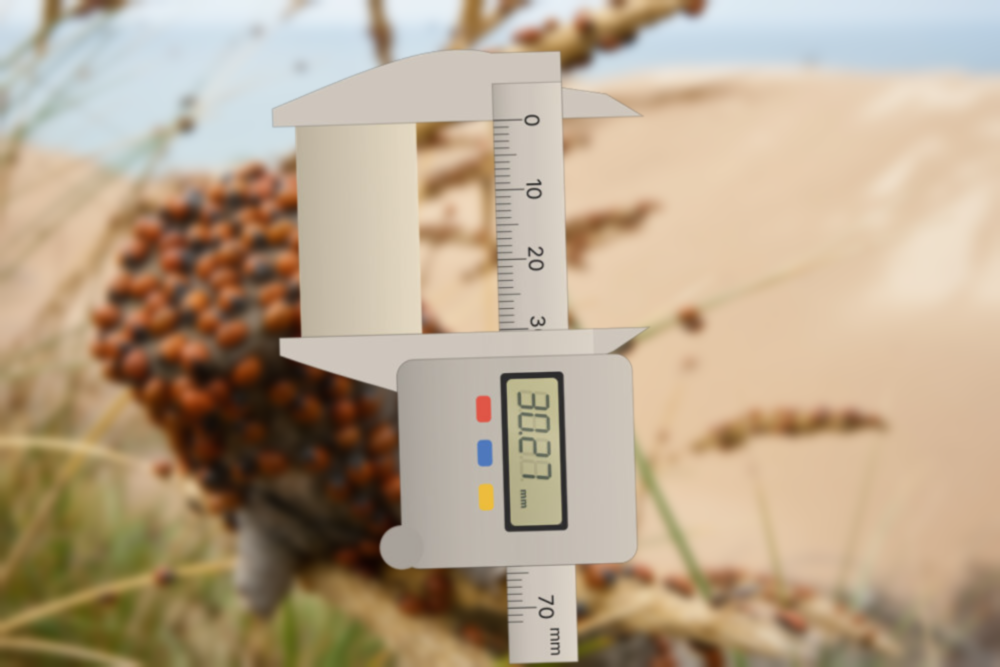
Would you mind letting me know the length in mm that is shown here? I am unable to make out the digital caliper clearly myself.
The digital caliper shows 30.27 mm
